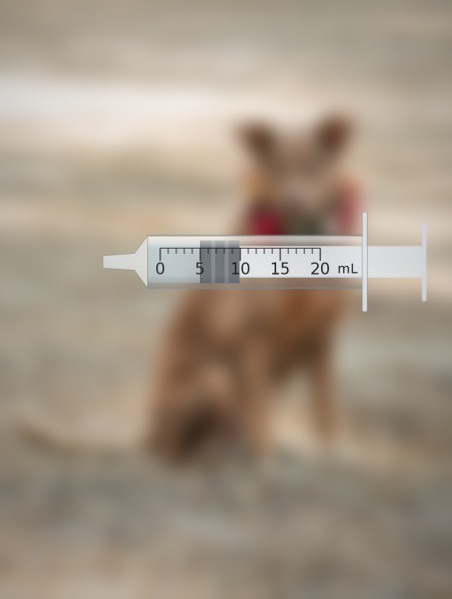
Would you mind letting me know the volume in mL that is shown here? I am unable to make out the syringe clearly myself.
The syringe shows 5 mL
